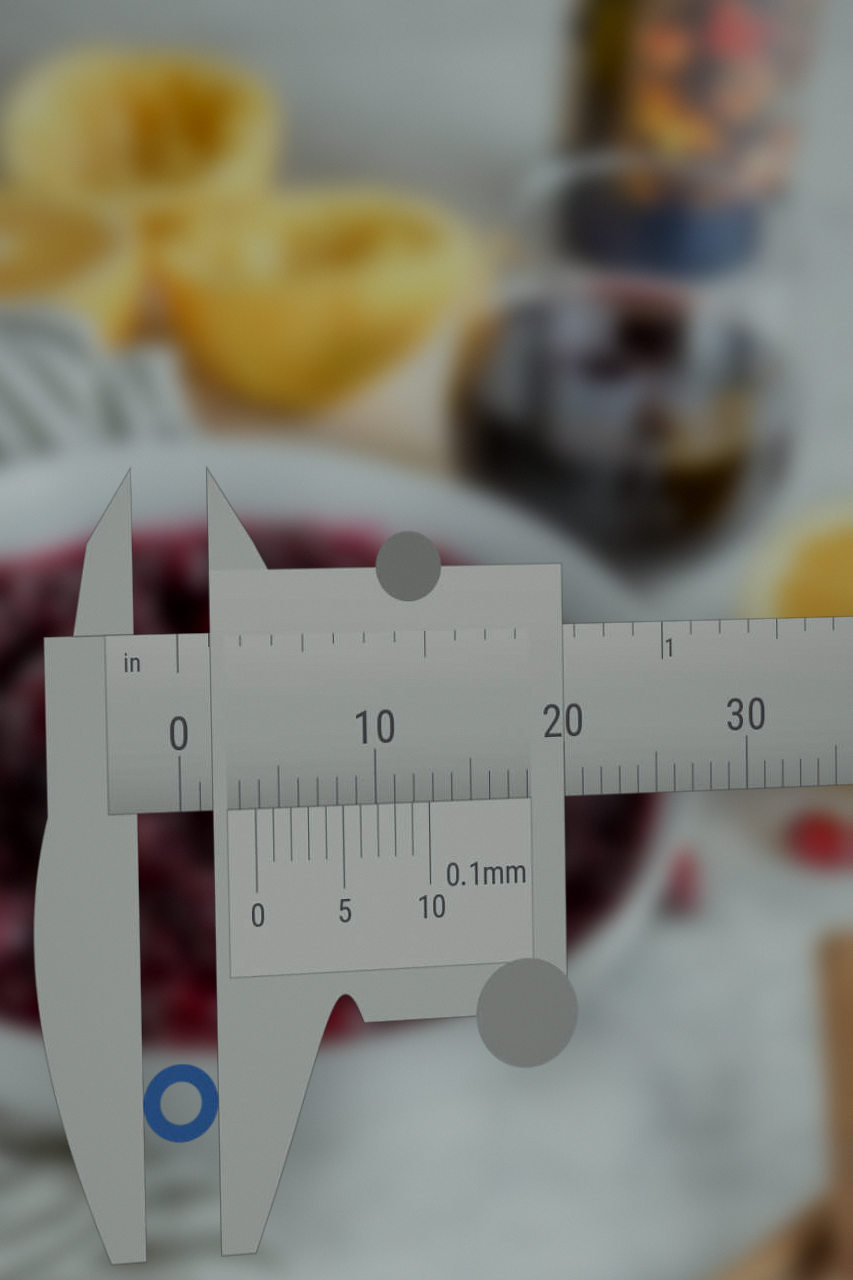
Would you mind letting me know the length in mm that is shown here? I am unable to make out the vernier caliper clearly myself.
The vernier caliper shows 3.8 mm
